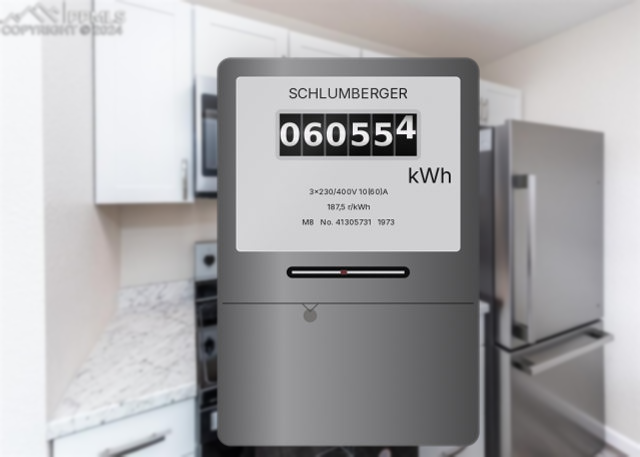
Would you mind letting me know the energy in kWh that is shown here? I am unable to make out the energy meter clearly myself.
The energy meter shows 60554 kWh
